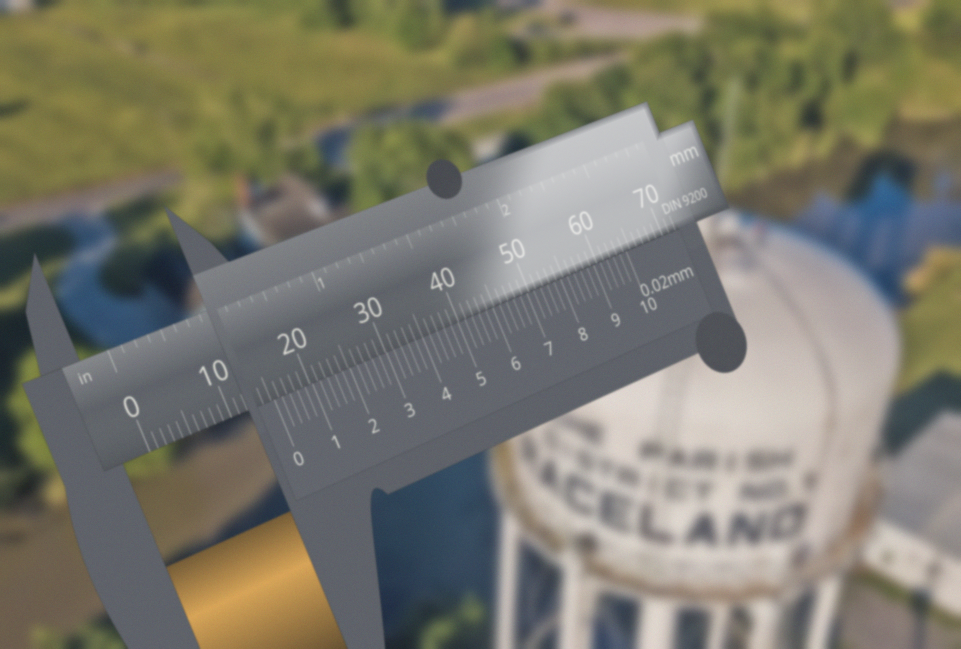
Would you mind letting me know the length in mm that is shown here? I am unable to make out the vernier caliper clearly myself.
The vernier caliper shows 15.4 mm
